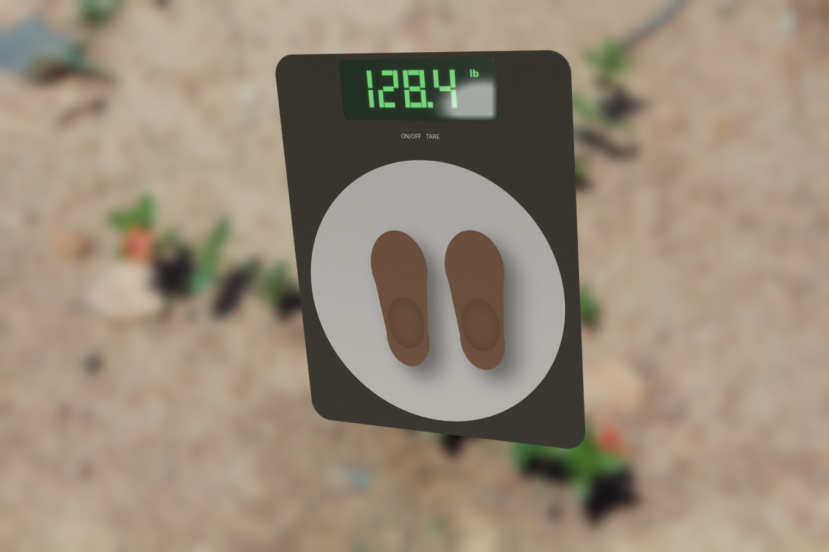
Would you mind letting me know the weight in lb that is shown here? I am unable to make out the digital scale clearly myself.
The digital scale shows 128.4 lb
